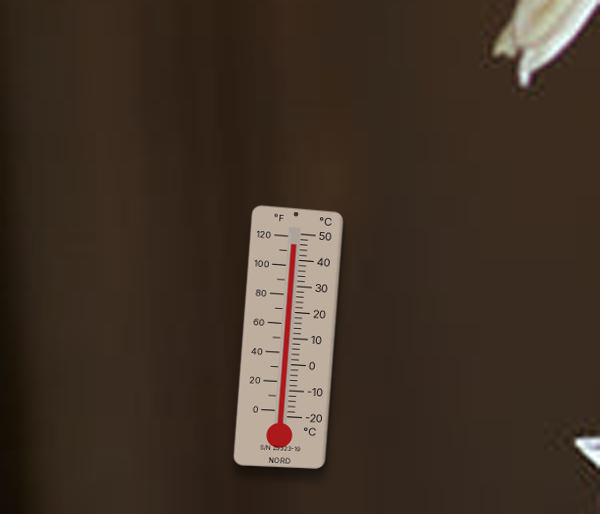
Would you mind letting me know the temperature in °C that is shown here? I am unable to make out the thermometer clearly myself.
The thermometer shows 46 °C
